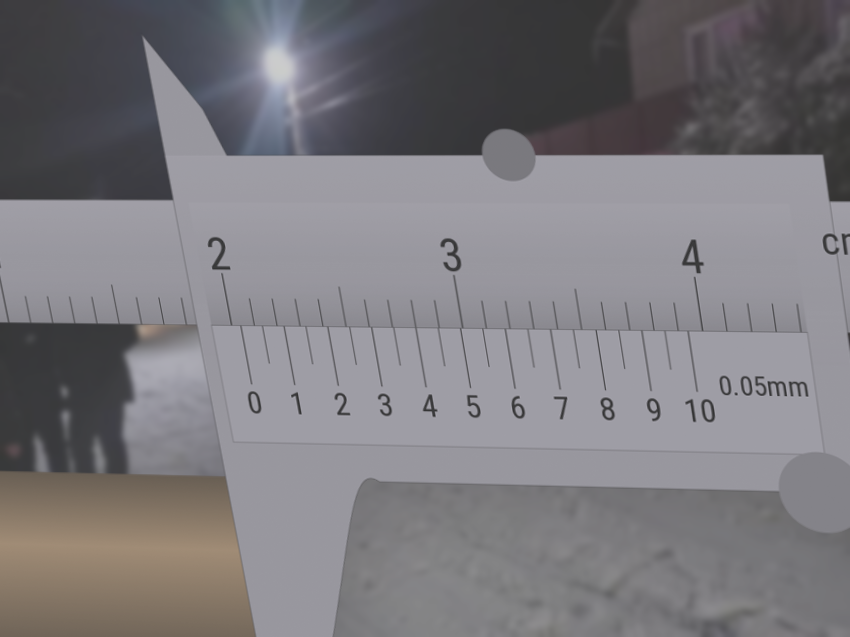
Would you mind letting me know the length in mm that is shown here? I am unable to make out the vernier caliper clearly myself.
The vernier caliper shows 20.4 mm
